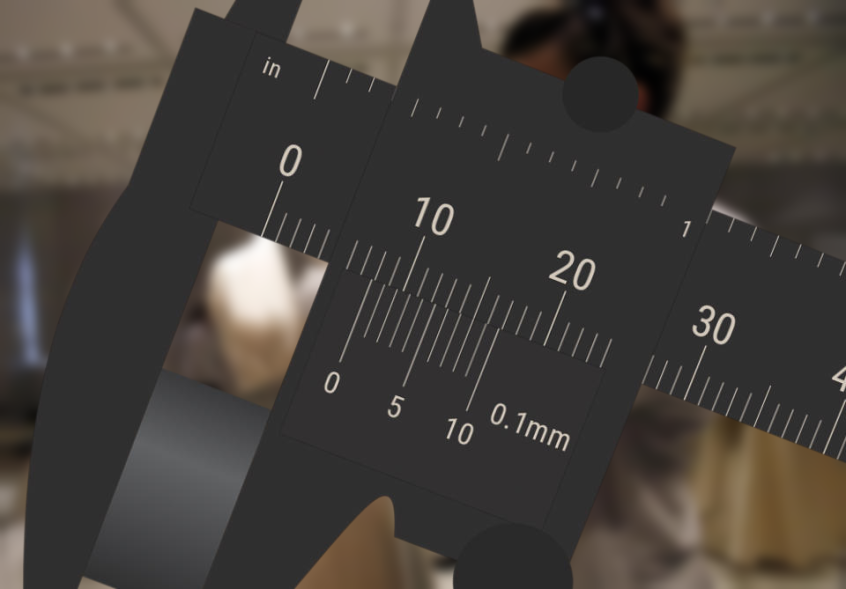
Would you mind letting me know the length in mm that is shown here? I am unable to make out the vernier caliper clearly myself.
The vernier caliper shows 7.8 mm
